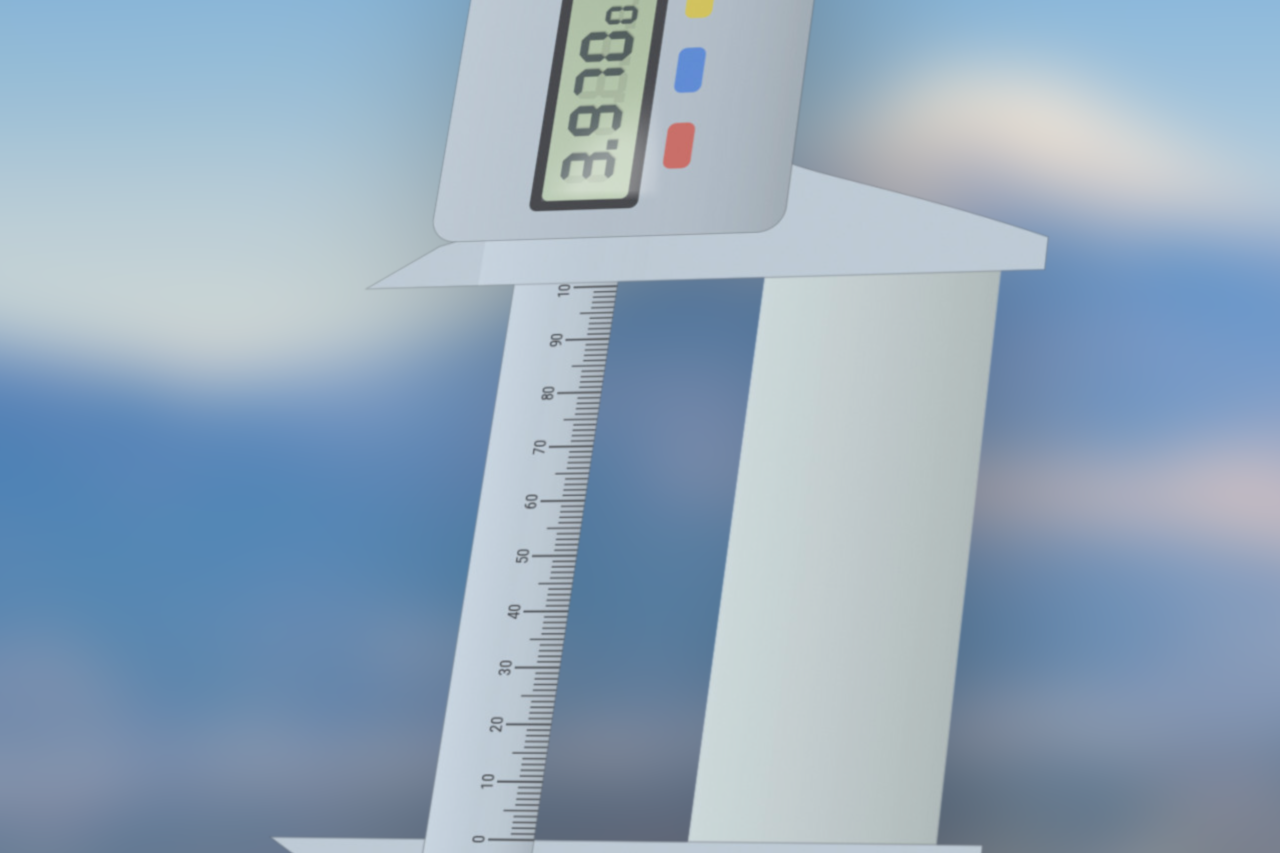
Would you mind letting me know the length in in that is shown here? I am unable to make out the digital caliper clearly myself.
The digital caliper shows 3.9700 in
